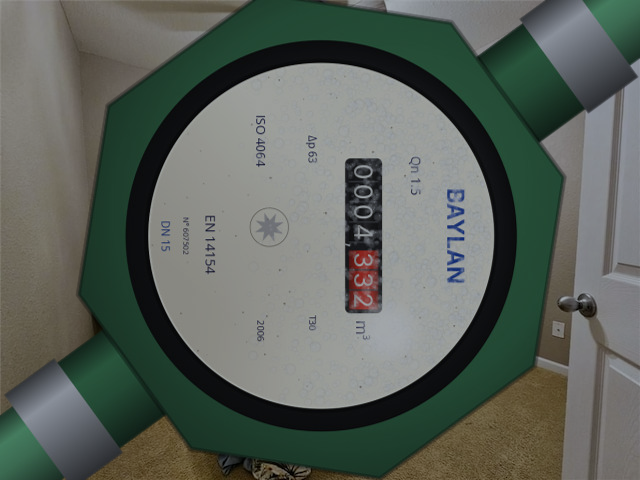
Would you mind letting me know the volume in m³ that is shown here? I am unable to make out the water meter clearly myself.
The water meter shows 4.332 m³
